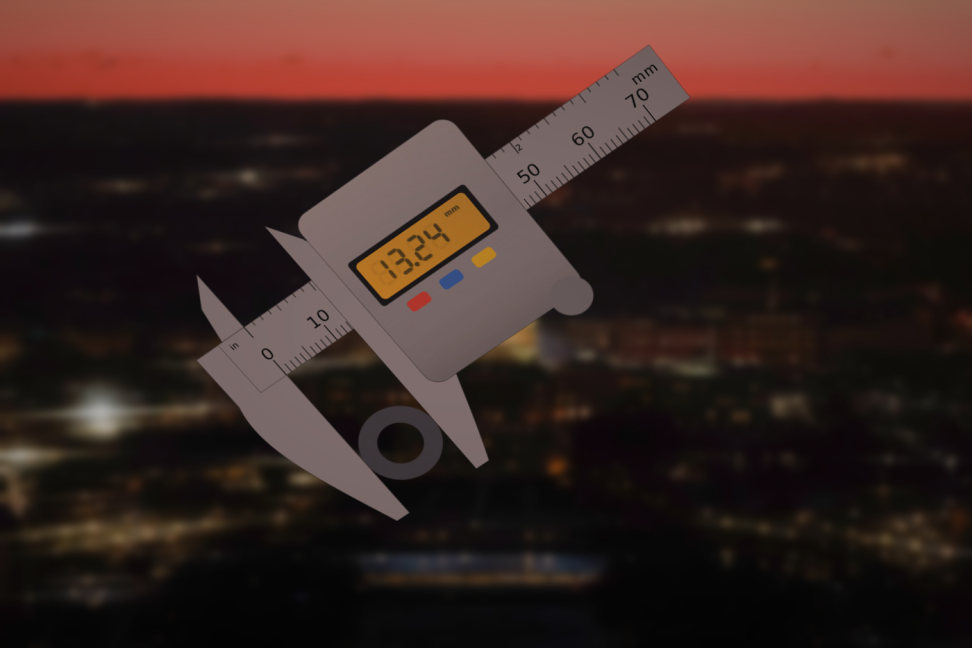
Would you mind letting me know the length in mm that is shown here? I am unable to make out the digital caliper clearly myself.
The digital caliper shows 13.24 mm
